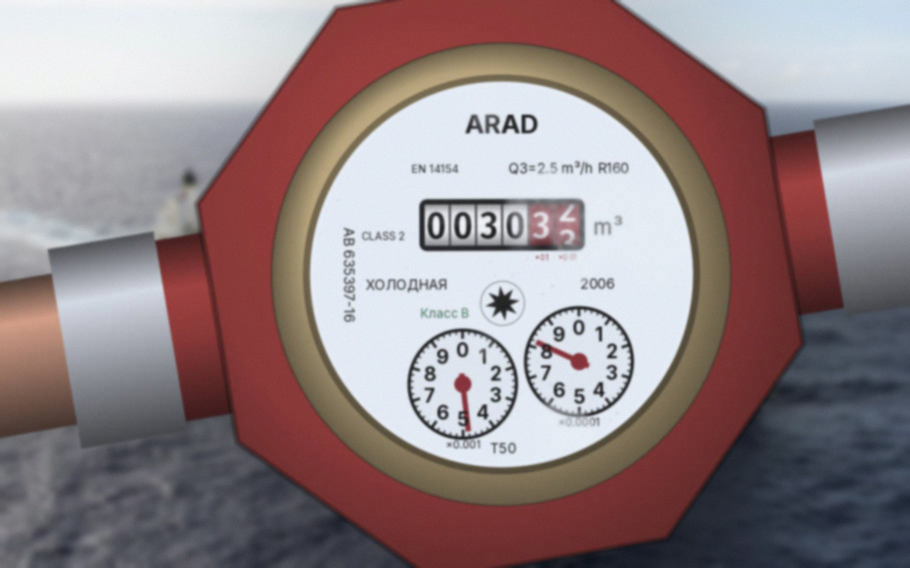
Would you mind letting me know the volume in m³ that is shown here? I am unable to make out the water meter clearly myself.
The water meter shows 30.3248 m³
